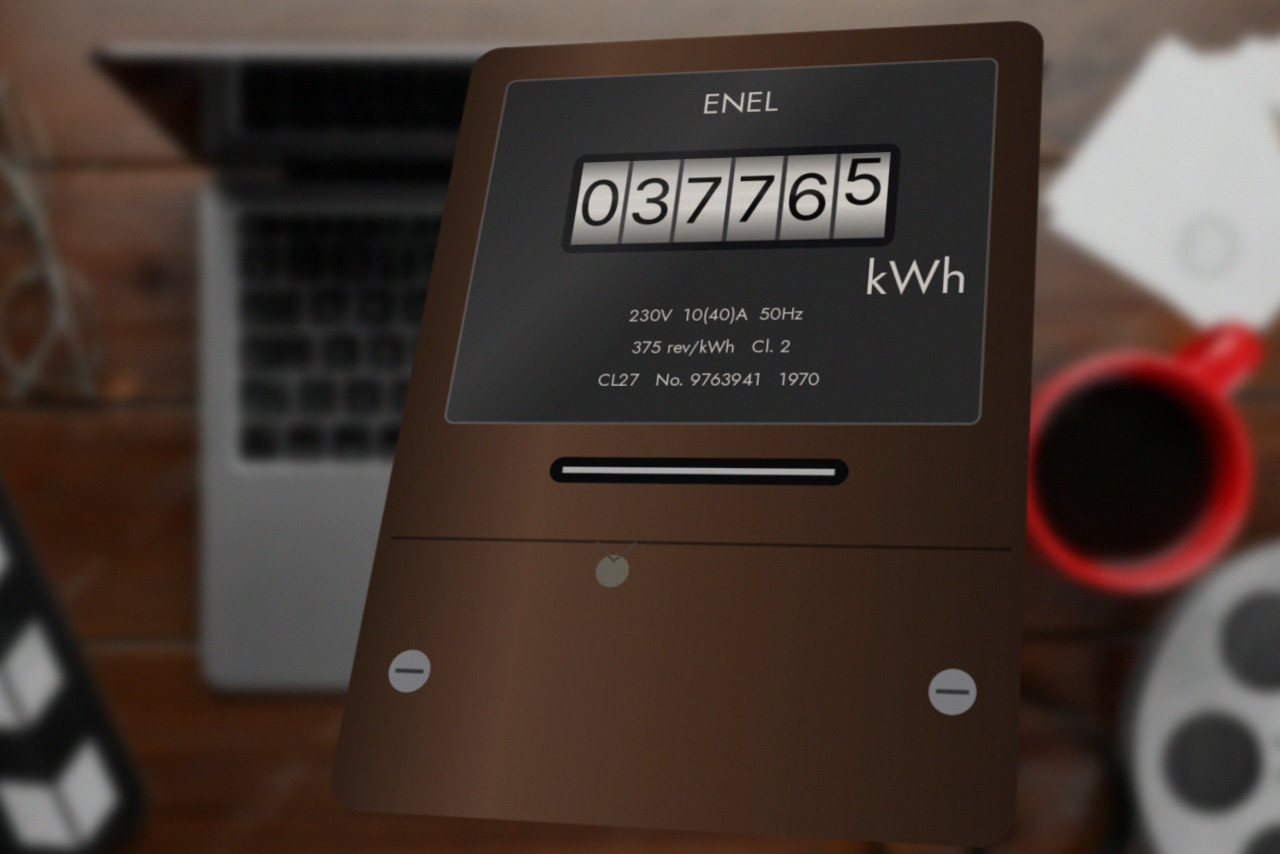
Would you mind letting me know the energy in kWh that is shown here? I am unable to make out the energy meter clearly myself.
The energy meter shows 37765 kWh
